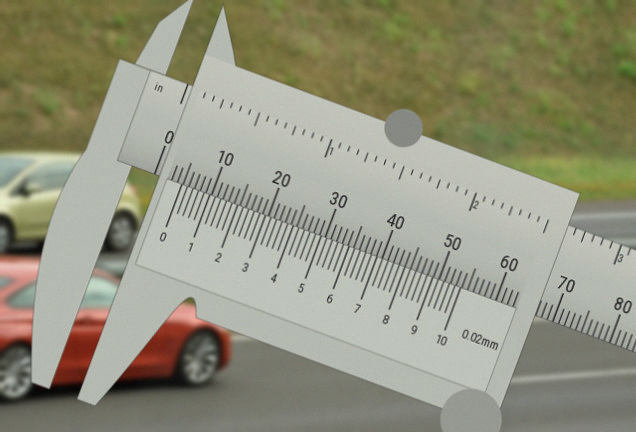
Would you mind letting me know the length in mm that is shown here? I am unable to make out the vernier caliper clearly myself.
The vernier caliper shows 4.8 mm
